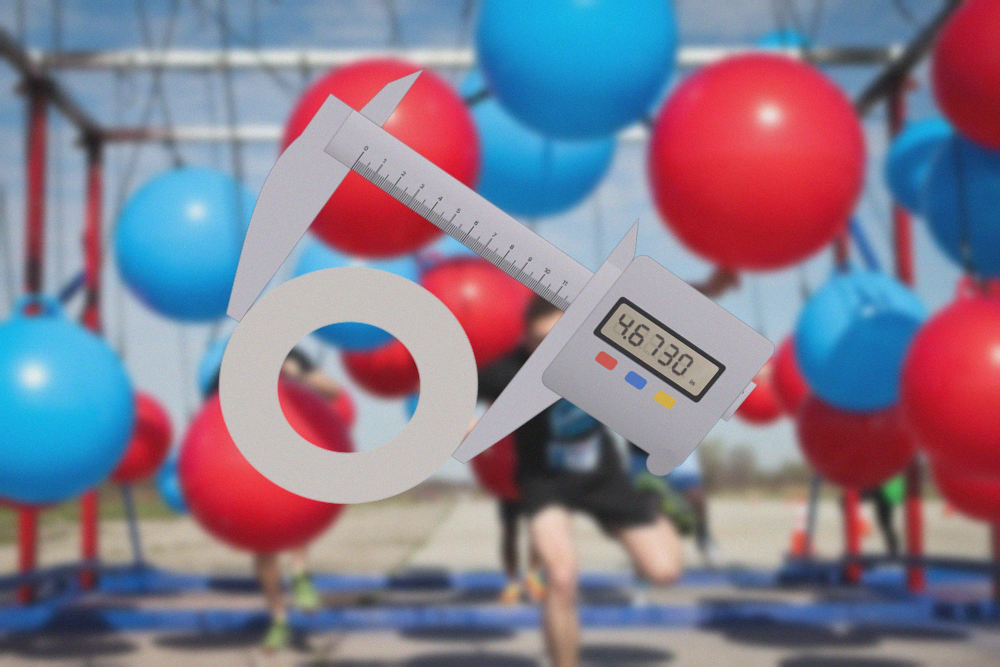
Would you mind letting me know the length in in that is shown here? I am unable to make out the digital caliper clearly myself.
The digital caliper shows 4.6730 in
